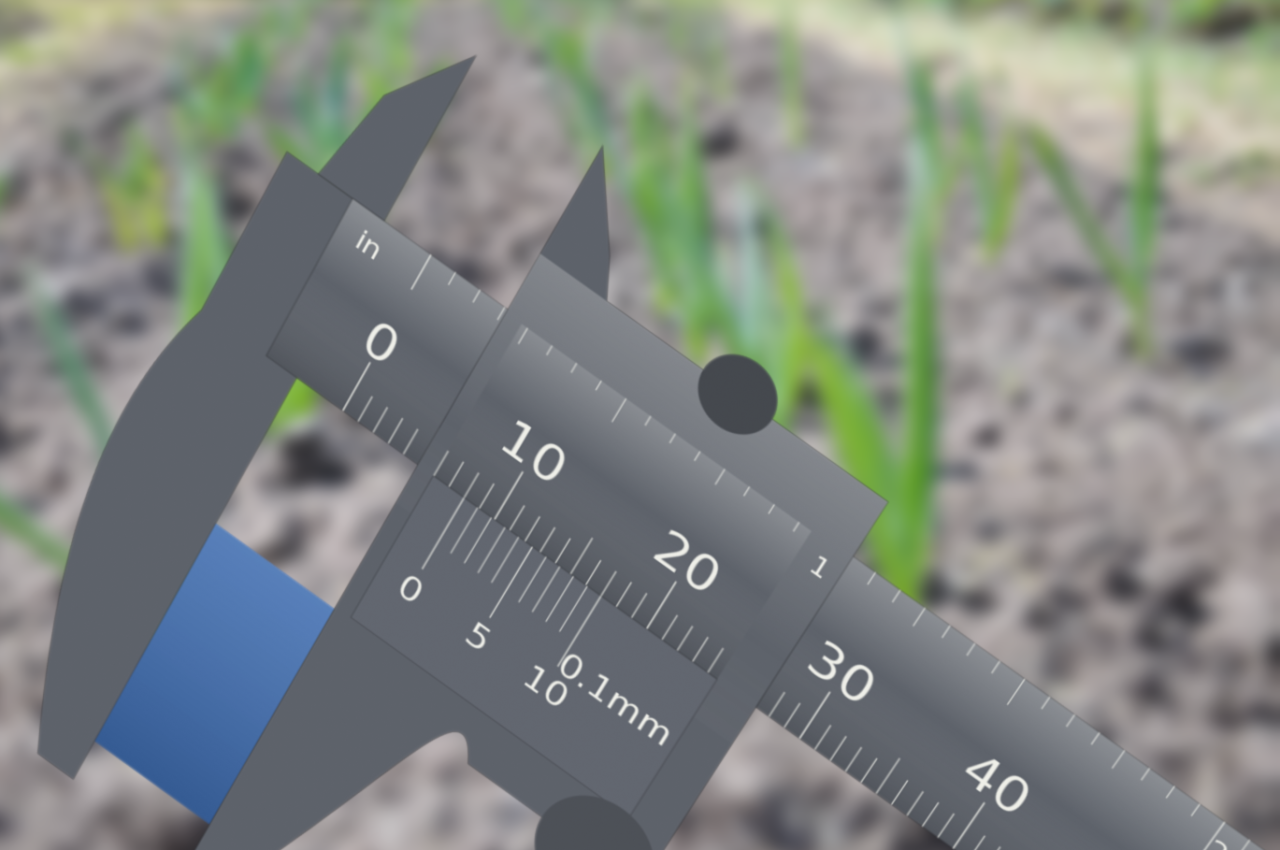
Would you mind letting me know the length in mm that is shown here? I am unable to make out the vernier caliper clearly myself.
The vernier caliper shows 8.0 mm
